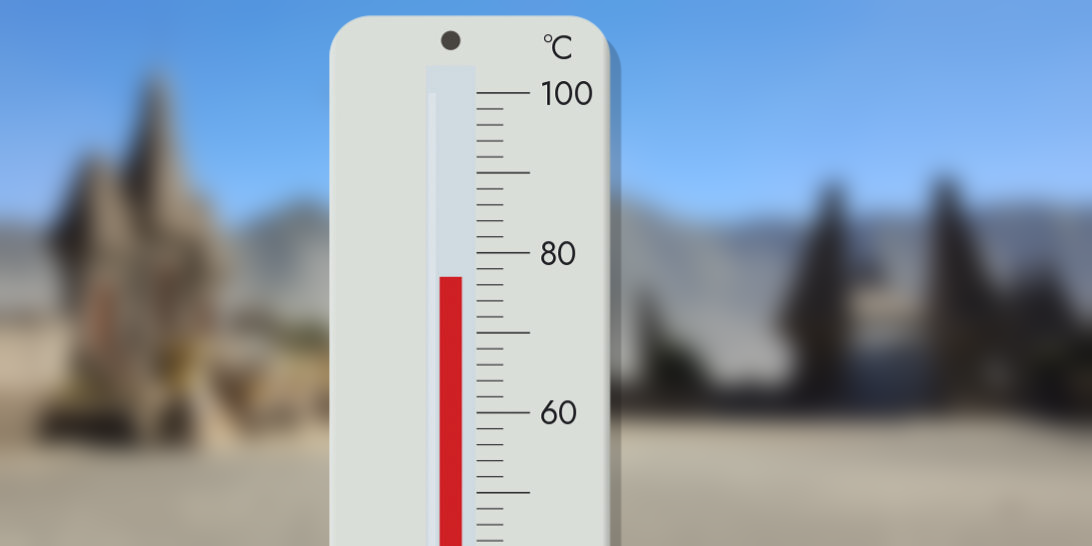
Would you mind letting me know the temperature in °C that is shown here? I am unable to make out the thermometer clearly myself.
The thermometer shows 77 °C
